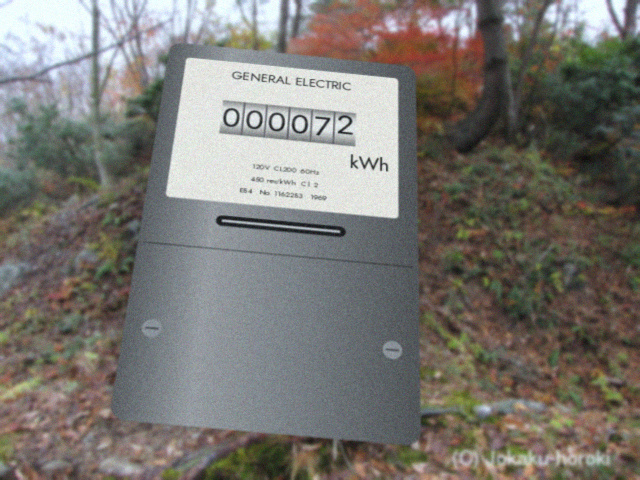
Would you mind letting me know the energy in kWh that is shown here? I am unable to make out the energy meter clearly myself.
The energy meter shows 72 kWh
